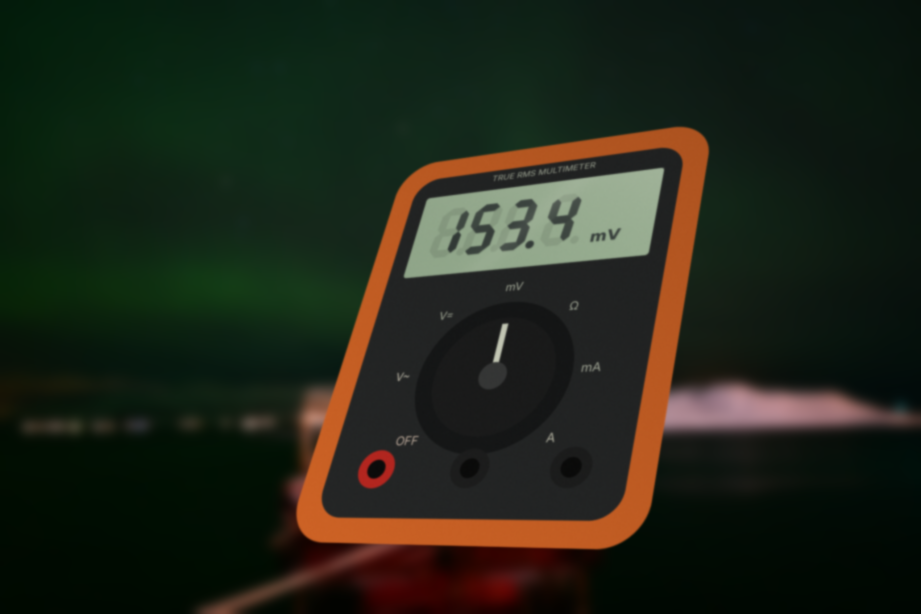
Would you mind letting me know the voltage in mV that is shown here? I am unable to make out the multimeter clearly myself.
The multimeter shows 153.4 mV
